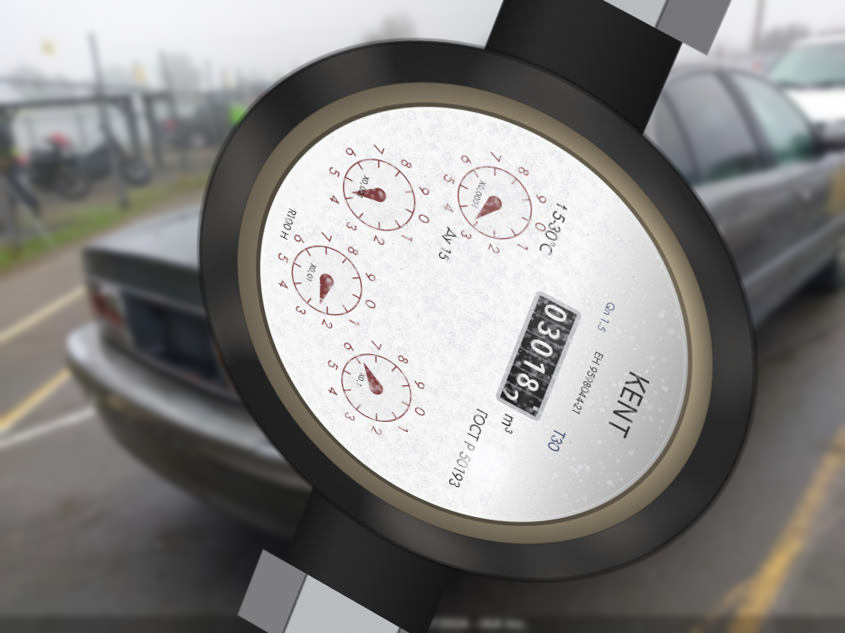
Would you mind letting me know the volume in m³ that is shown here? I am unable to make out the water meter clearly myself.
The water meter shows 30181.6243 m³
